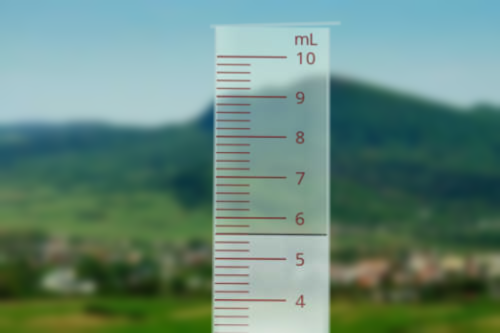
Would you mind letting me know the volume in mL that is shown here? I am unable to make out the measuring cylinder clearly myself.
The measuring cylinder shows 5.6 mL
